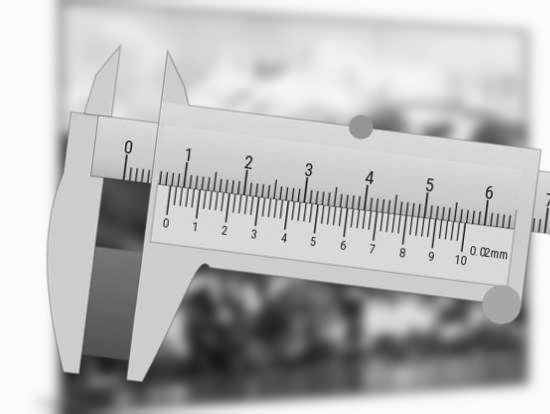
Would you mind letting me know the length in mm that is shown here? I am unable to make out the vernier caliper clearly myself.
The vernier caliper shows 7.8 mm
